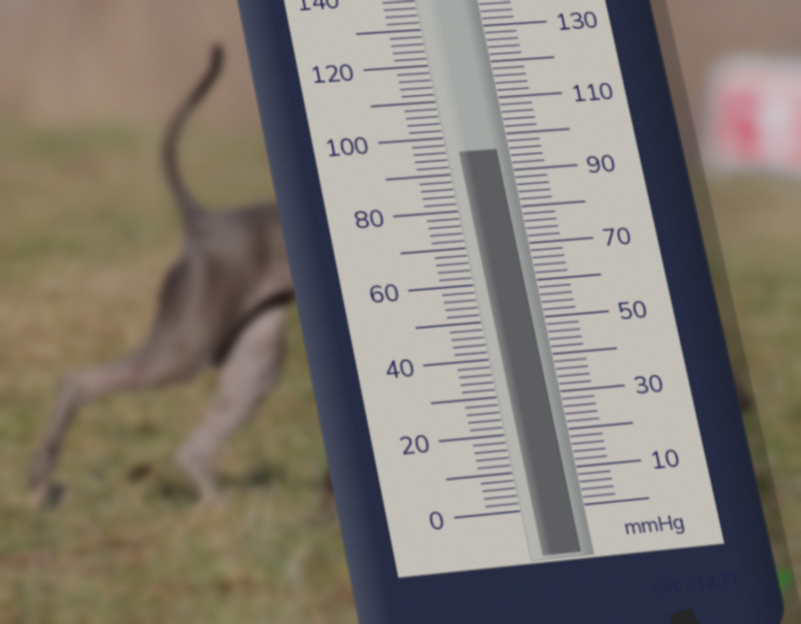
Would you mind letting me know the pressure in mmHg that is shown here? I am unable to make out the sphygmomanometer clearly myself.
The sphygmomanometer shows 96 mmHg
